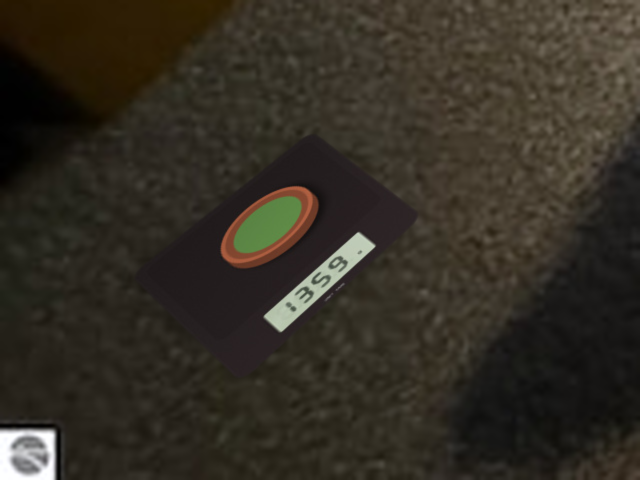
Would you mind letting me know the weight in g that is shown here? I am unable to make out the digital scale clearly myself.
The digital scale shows 1359 g
